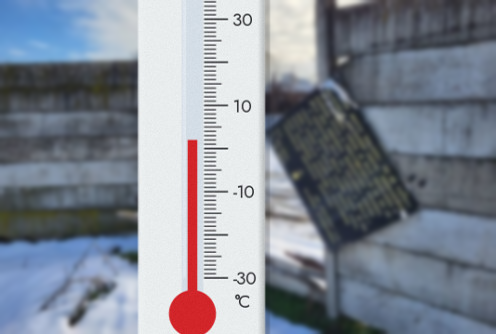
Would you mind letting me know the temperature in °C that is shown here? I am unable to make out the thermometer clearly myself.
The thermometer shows 2 °C
